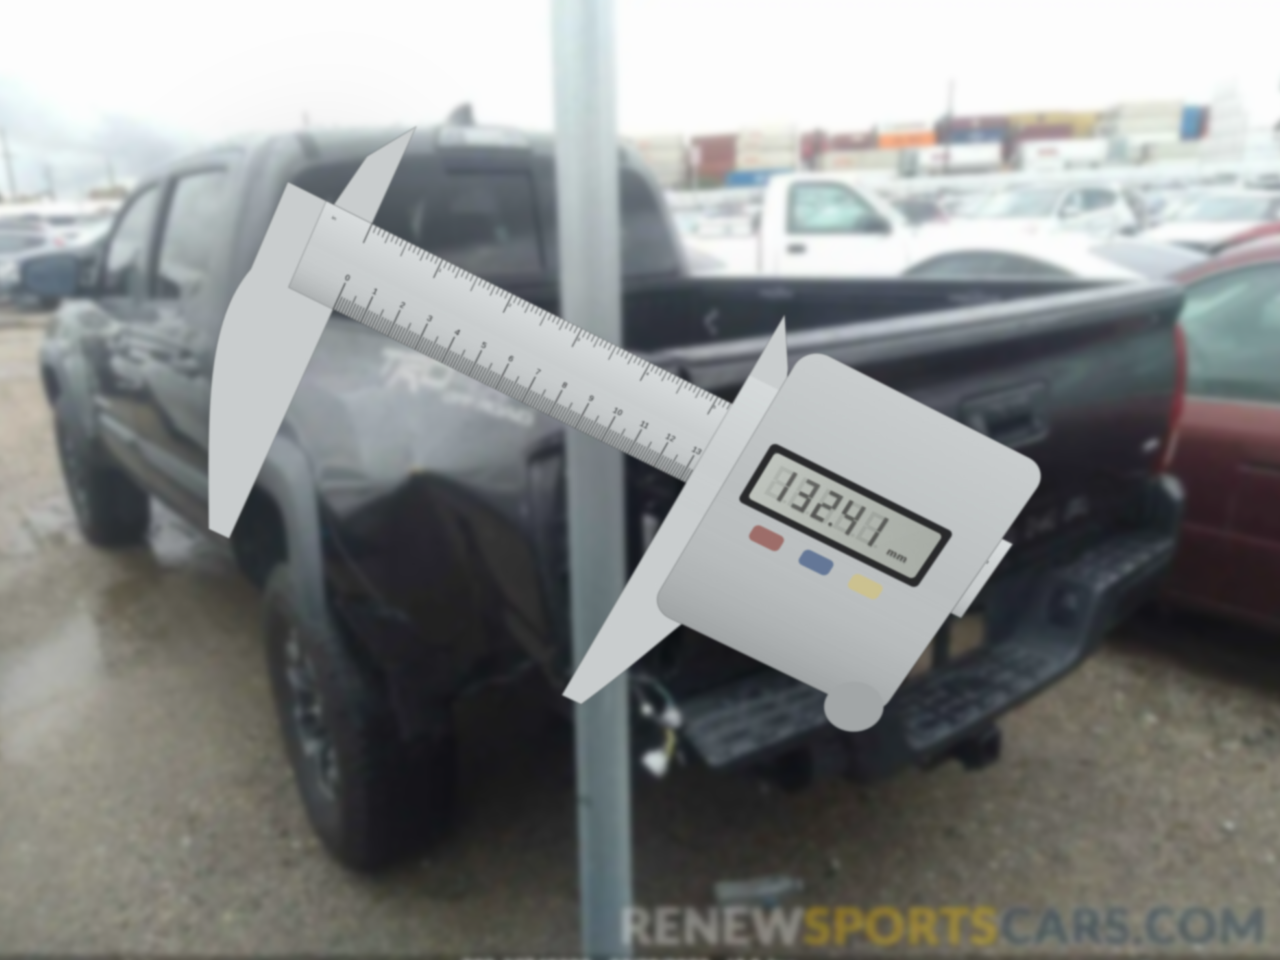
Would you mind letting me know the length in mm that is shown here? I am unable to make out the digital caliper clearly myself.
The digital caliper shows 132.41 mm
